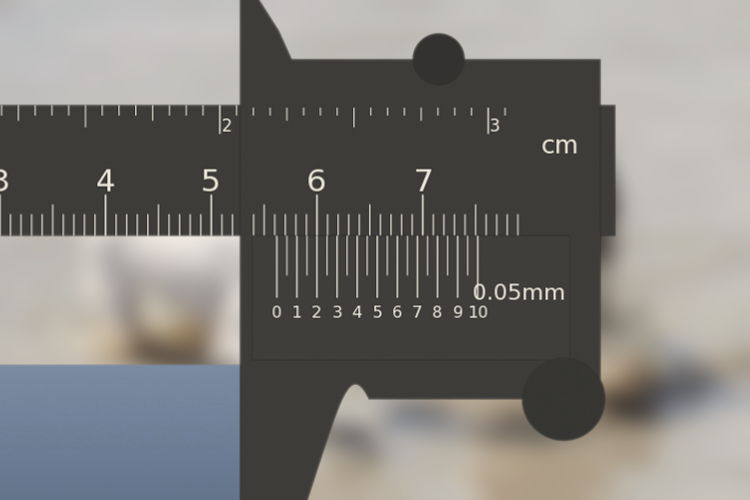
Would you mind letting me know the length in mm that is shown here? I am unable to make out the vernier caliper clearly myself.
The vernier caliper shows 56.2 mm
